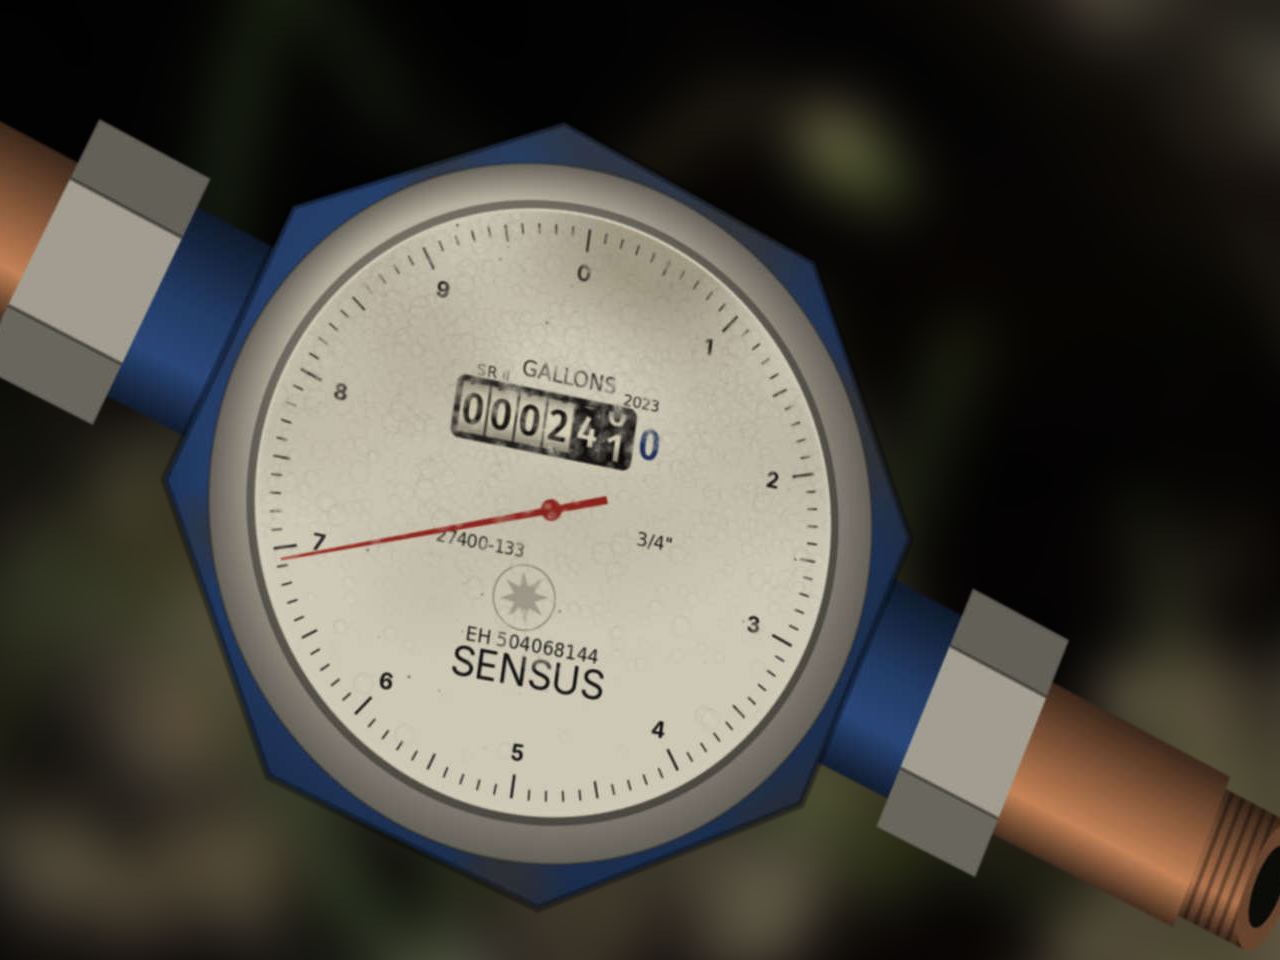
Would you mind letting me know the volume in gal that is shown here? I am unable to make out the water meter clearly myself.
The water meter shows 2406.9 gal
